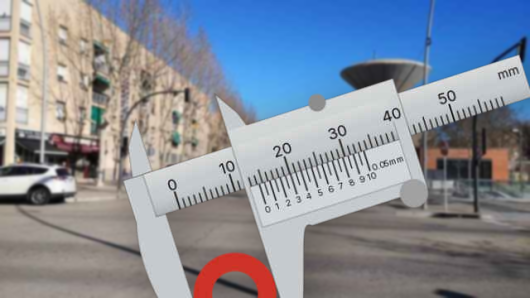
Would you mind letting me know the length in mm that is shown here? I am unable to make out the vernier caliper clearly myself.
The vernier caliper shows 14.4 mm
